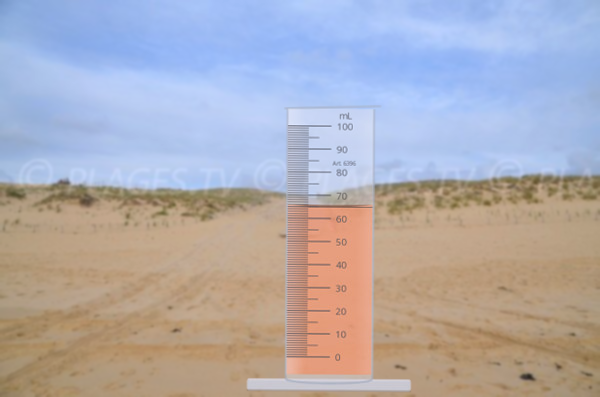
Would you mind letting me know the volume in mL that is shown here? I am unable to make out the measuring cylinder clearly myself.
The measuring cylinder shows 65 mL
